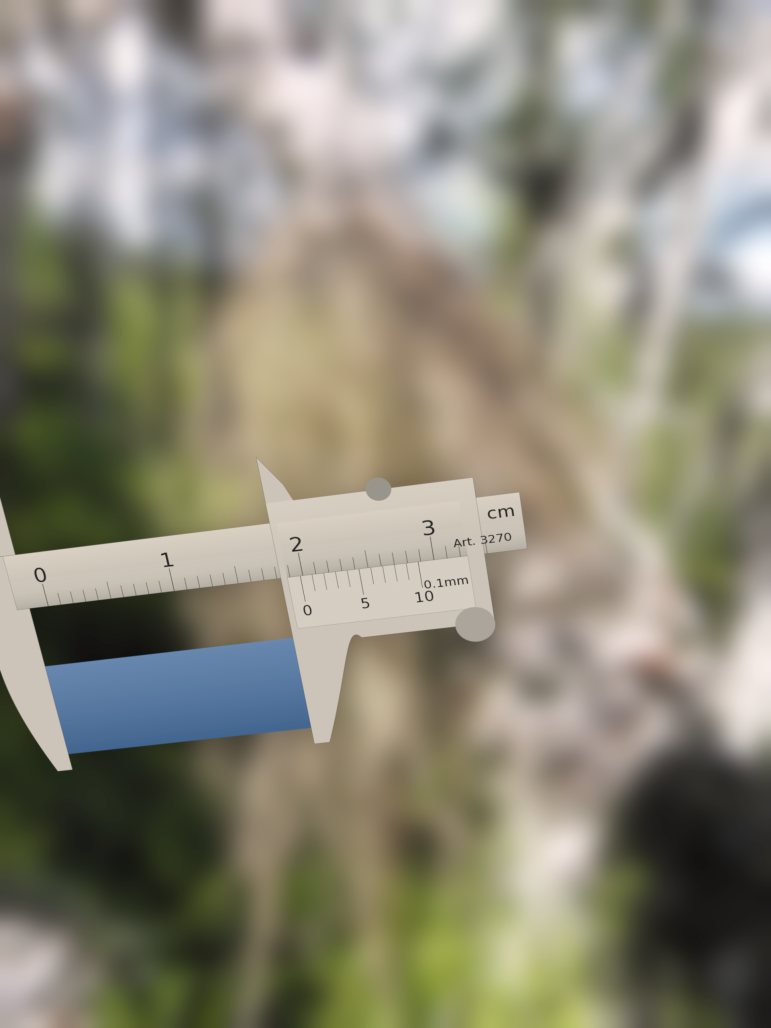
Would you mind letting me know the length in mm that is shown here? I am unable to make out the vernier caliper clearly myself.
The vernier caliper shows 19.8 mm
